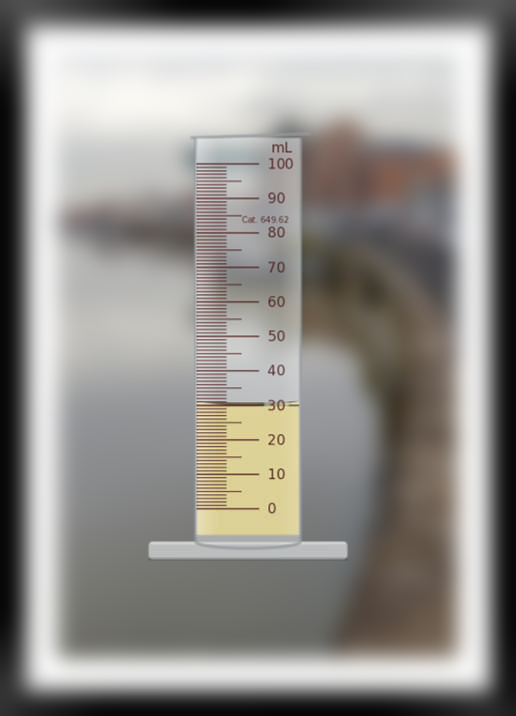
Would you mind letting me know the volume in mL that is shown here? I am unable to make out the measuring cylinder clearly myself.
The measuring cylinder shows 30 mL
